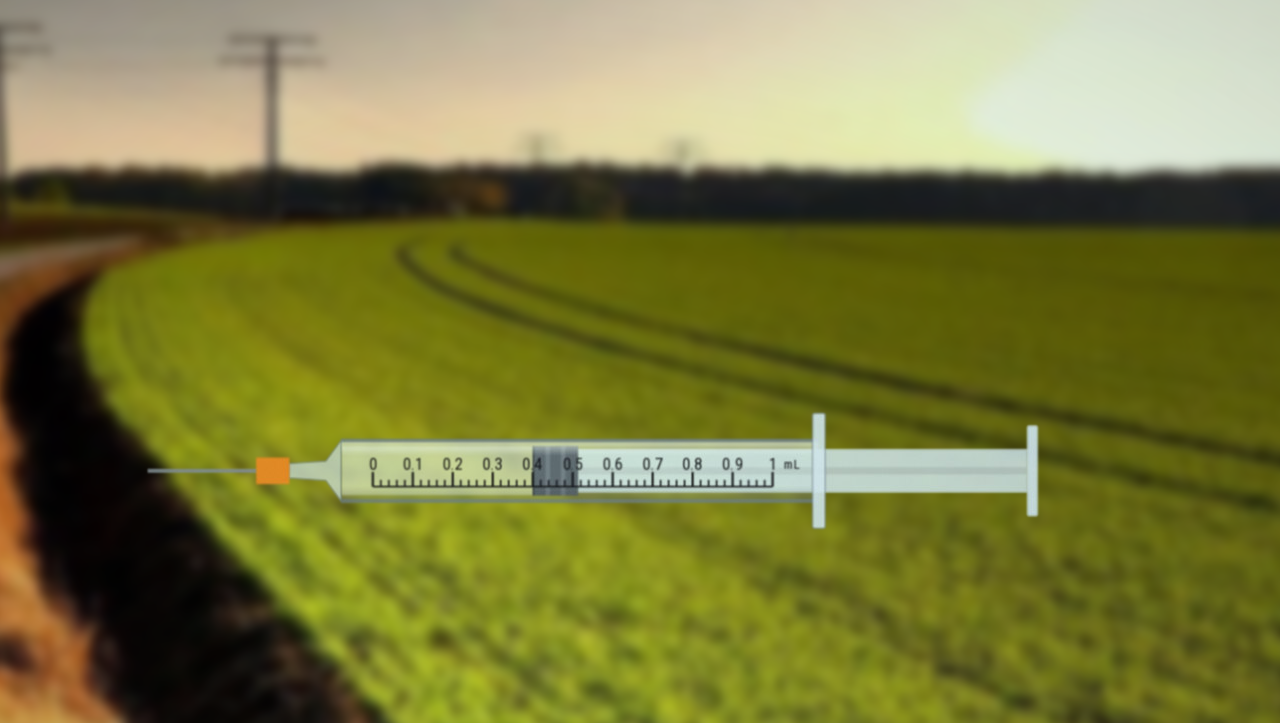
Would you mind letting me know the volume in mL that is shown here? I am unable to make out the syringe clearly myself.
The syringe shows 0.4 mL
